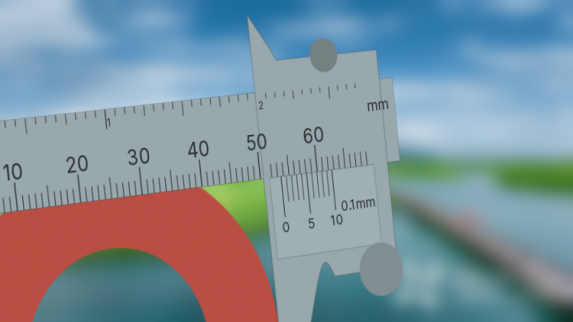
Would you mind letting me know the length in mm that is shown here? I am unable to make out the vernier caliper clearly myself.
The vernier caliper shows 53.6 mm
